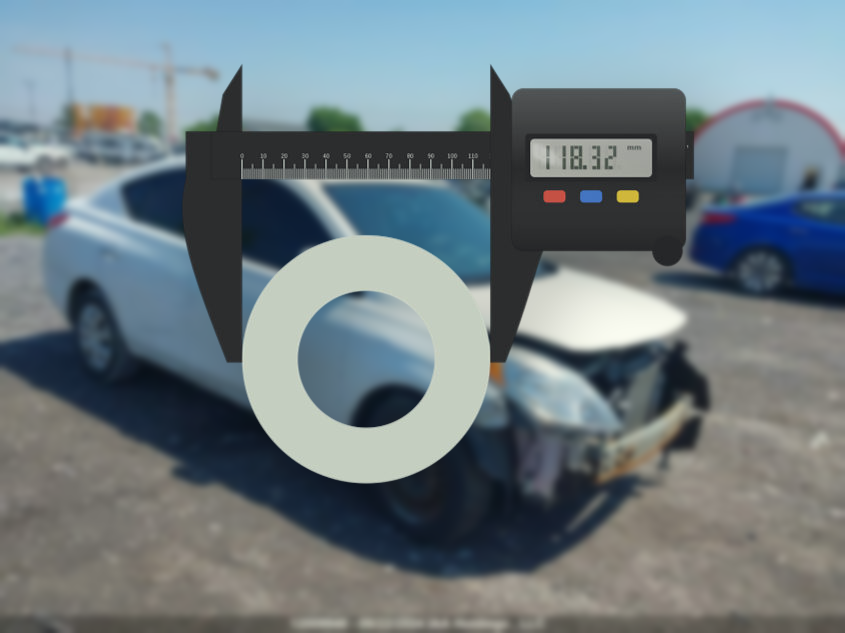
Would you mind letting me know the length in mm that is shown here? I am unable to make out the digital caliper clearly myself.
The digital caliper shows 118.32 mm
